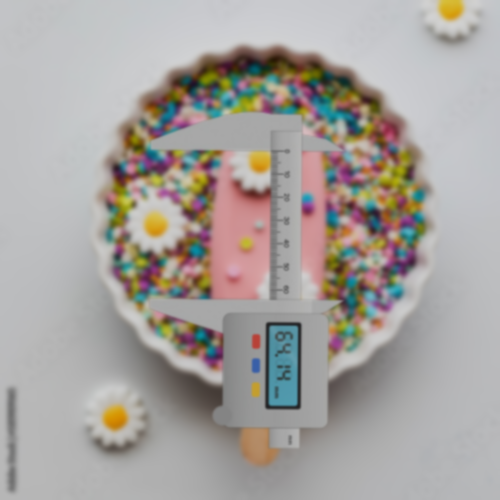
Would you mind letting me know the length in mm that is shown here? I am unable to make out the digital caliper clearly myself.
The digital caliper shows 64.14 mm
